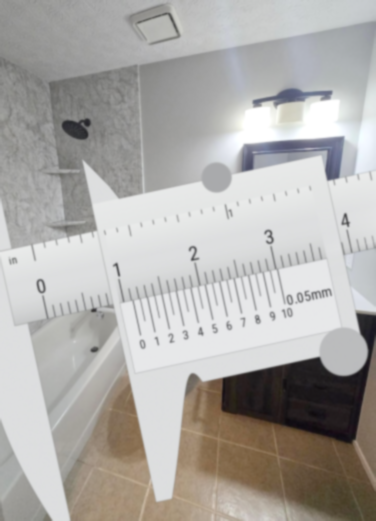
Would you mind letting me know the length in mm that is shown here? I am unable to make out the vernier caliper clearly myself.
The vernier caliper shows 11.2 mm
